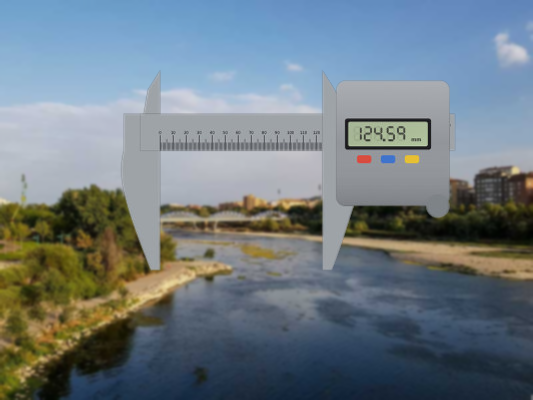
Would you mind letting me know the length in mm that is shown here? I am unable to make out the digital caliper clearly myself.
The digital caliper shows 124.59 mm
